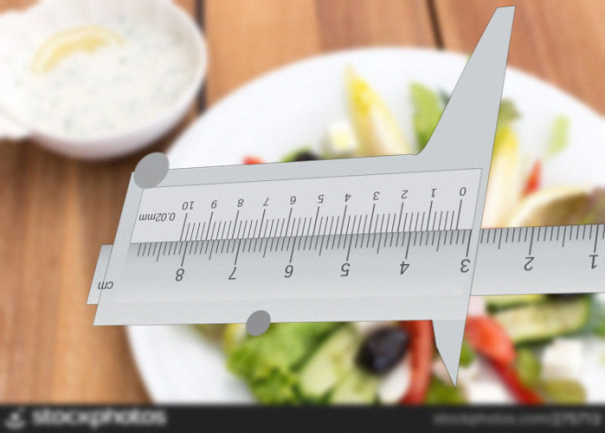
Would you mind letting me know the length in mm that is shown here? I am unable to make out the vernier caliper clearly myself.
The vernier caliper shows 32.4 mm
